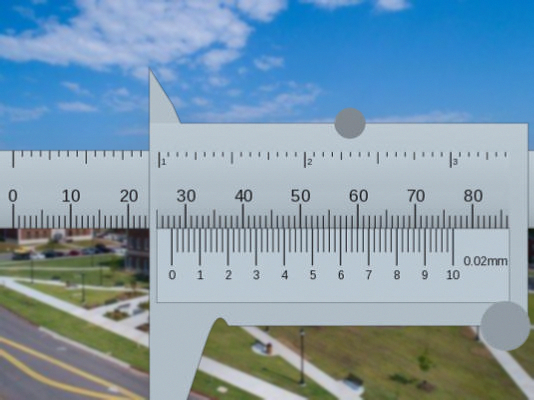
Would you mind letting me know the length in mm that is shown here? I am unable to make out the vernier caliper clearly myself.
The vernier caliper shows 27.6 mm
